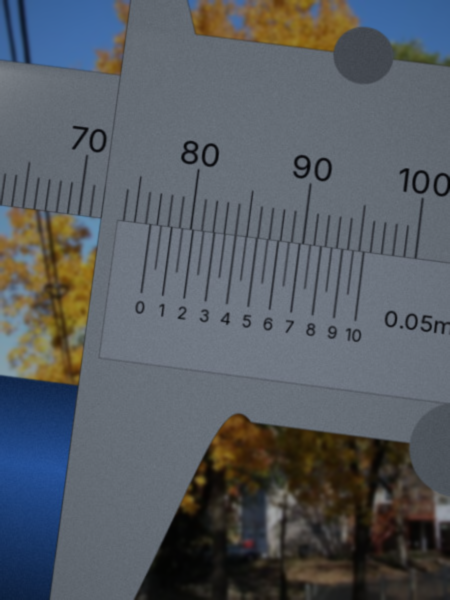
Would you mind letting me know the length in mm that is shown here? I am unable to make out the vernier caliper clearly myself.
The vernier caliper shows 76.4 mm
